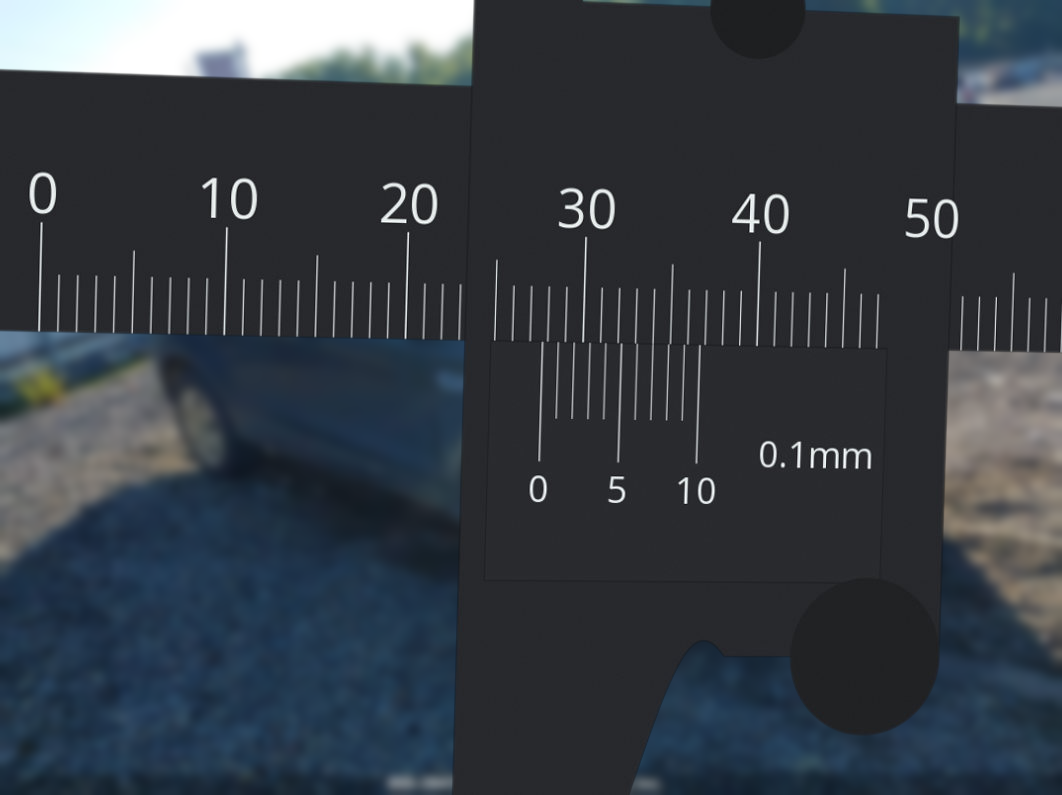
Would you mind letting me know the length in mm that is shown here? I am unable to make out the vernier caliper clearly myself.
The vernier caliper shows 27.7 mm
